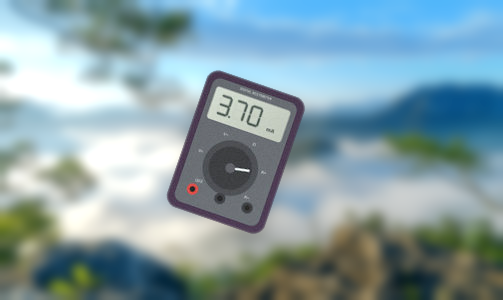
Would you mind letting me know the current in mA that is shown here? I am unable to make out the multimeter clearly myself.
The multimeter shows 3.70 mA
